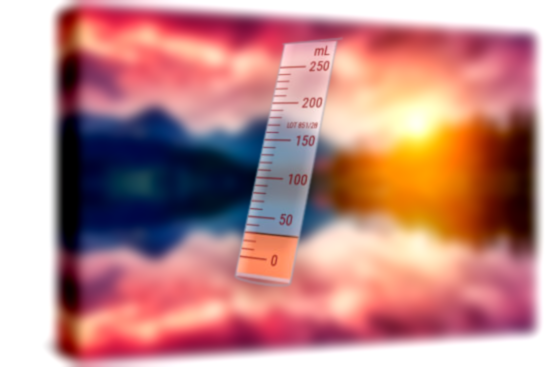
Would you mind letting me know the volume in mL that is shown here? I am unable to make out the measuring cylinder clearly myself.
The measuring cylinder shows 30 mL
